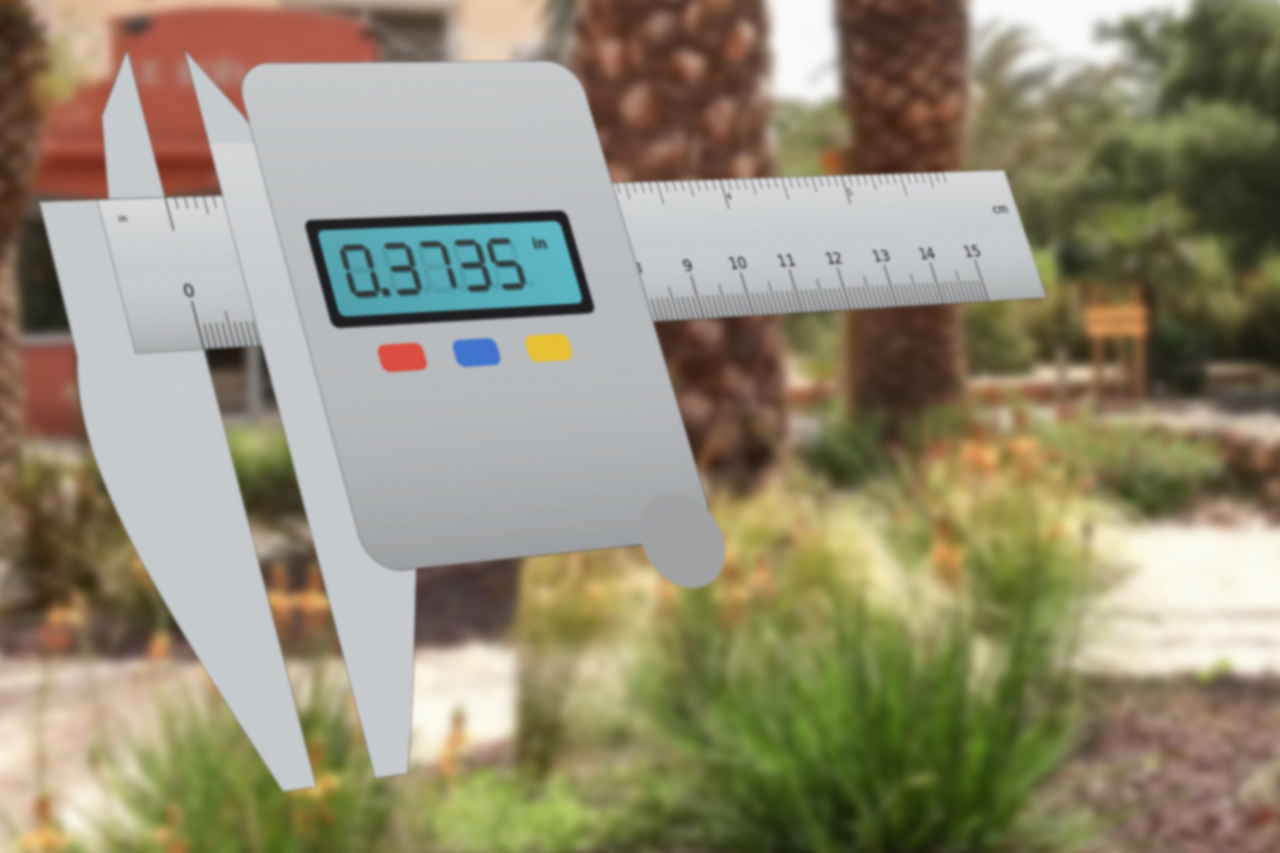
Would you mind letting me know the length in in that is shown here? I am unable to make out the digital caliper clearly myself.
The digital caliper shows 0.3735 in
